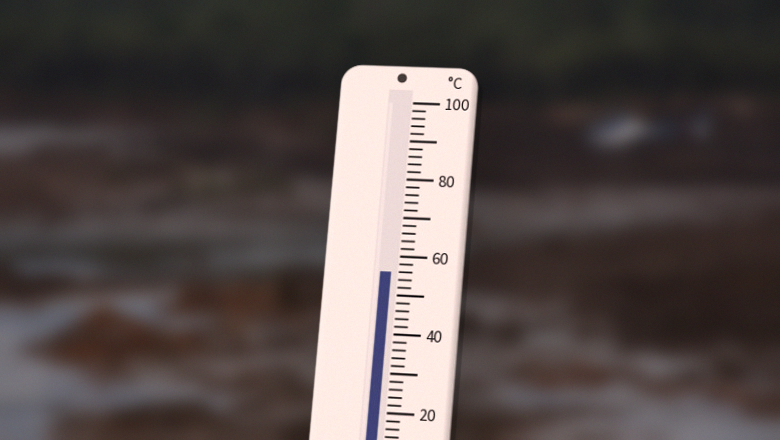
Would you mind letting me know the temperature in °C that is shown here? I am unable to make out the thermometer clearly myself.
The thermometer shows 56 °C
